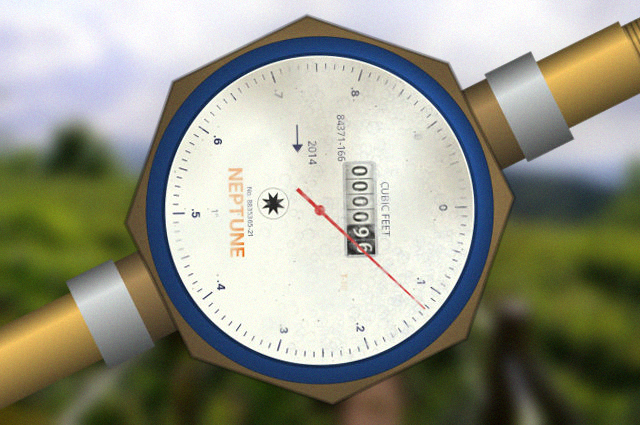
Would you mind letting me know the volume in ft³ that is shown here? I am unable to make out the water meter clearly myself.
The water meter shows 96.12 ft³
